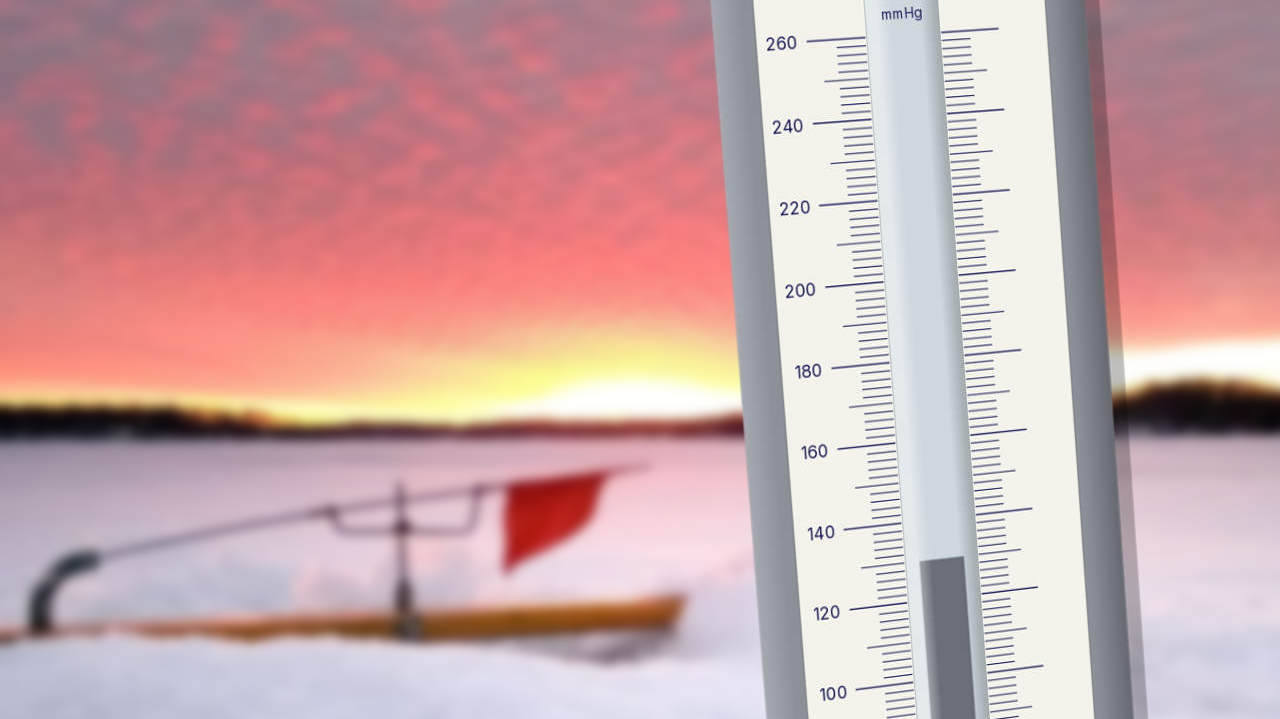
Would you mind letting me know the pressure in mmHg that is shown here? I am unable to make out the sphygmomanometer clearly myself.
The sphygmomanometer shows 130 mmHg
